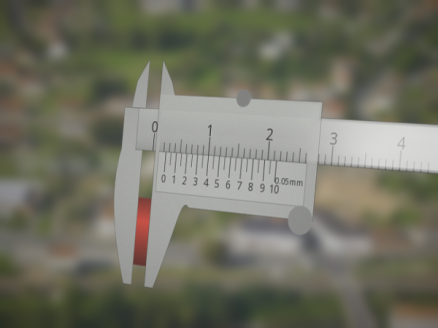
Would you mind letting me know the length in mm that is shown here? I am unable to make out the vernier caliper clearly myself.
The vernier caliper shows 2.4 mm
